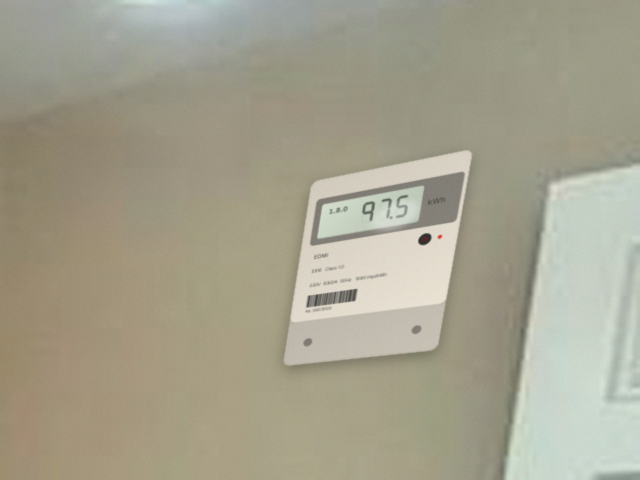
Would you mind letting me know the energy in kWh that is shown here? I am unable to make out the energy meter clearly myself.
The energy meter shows 97.5 kWh
